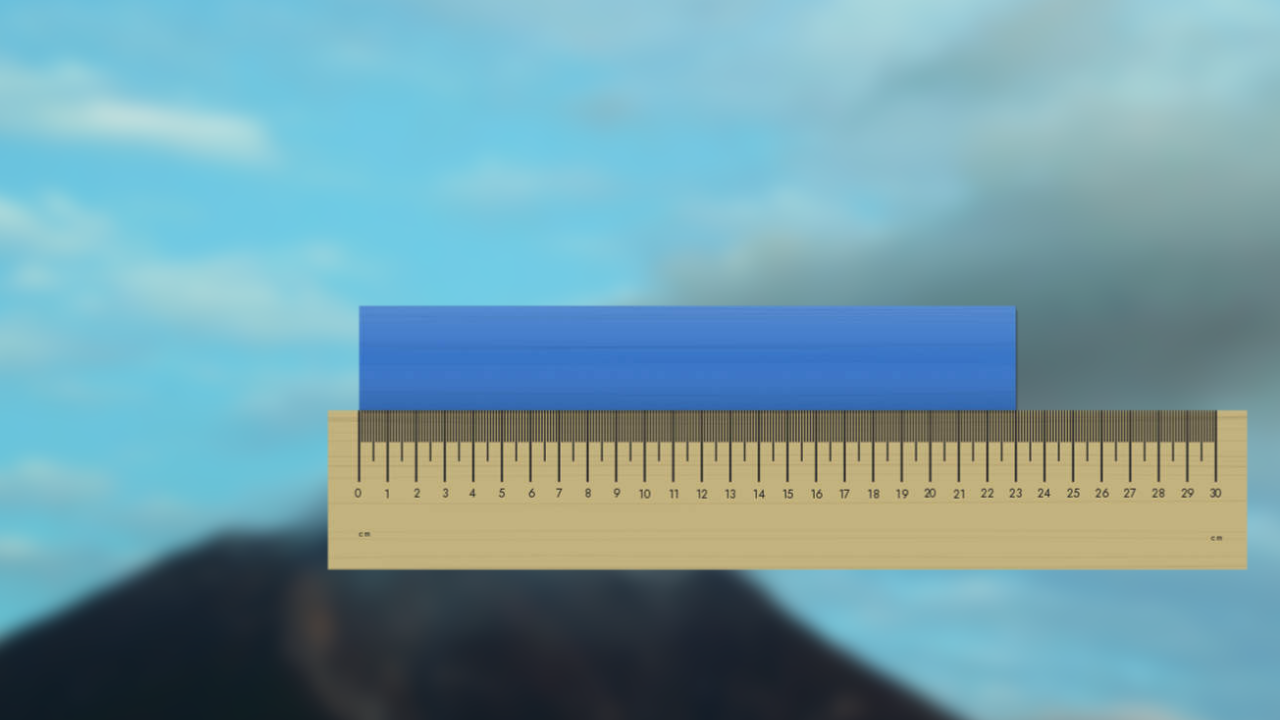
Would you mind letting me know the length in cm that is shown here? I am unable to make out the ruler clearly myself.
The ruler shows 23 cm
